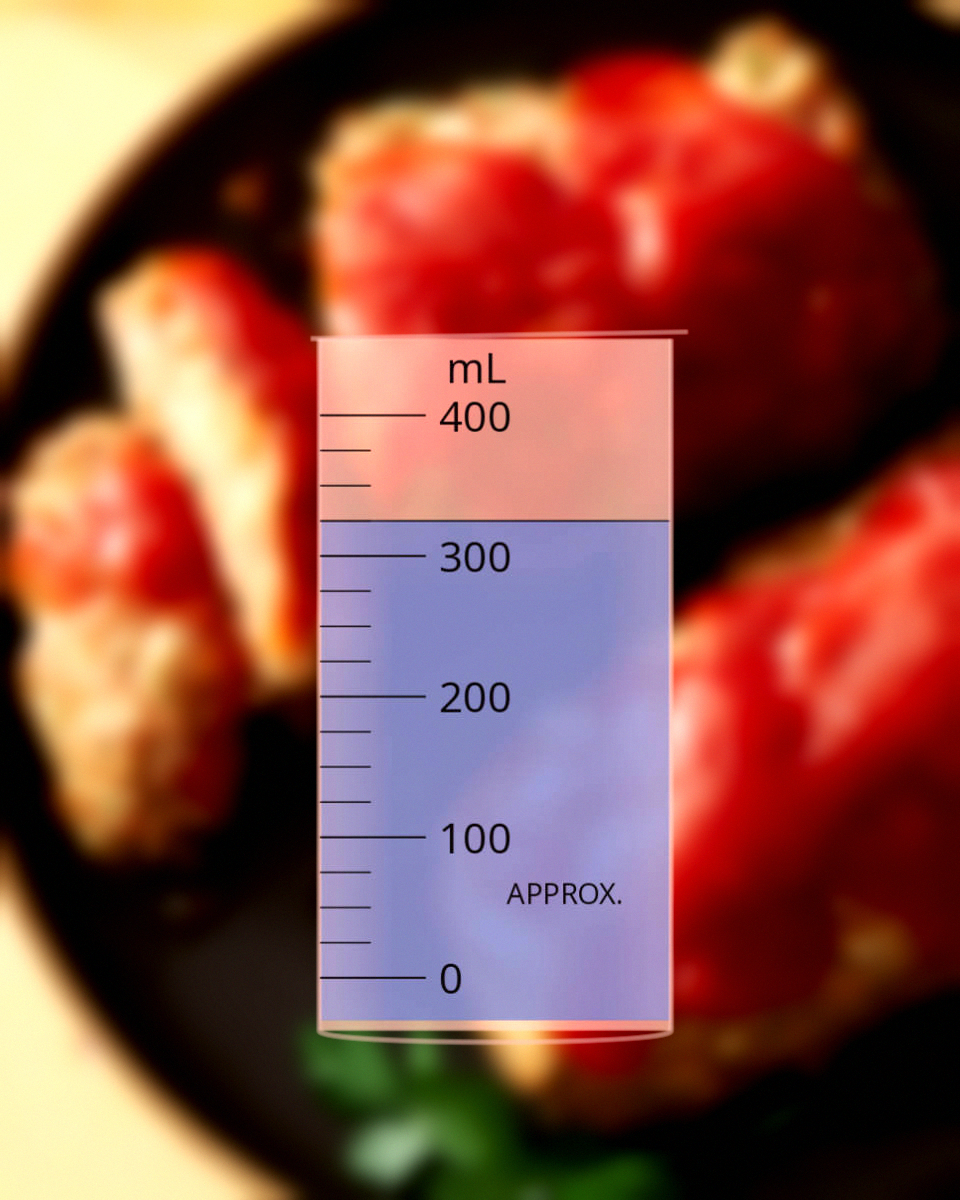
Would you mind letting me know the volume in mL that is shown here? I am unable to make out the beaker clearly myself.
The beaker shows 325 mL
